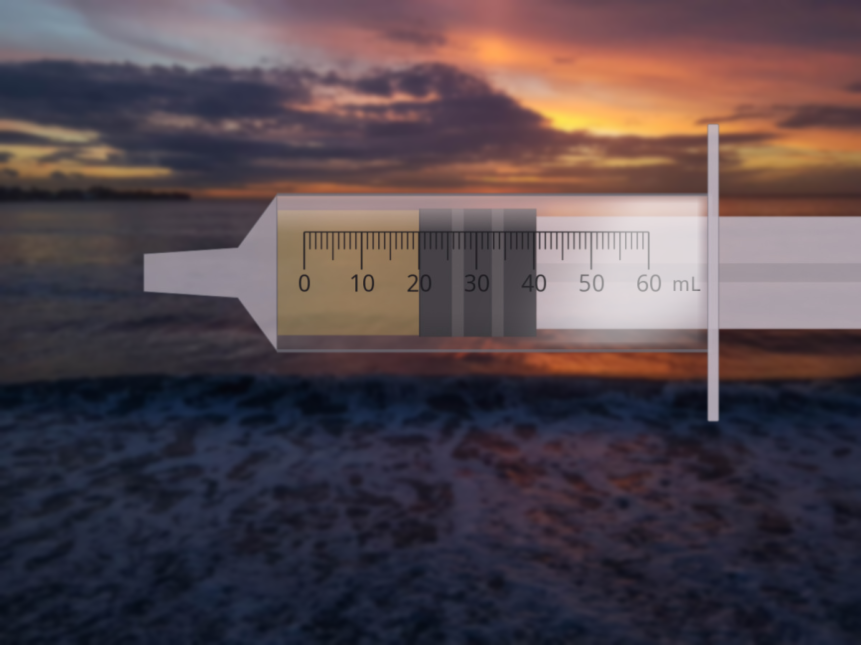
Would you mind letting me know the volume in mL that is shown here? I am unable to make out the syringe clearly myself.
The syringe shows 20 mL
